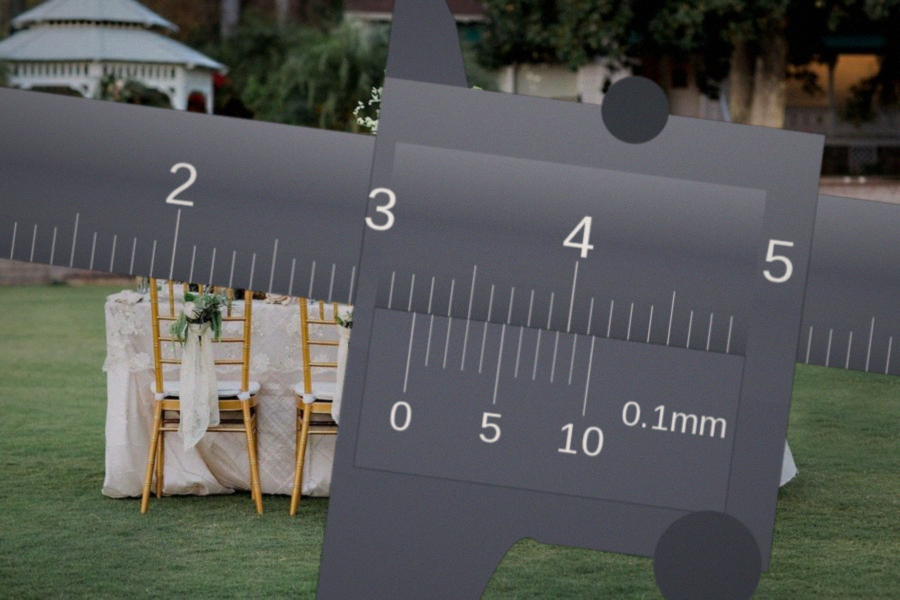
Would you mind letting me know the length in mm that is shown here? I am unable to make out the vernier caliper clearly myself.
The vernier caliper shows 32.3 mm
